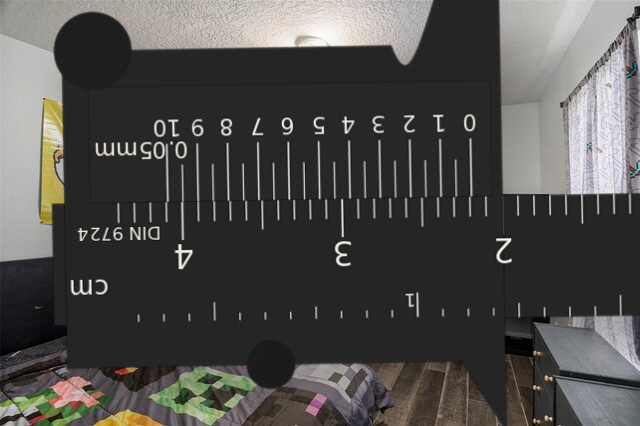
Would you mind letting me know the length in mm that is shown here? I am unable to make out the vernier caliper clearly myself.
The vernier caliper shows 21.9 mm
